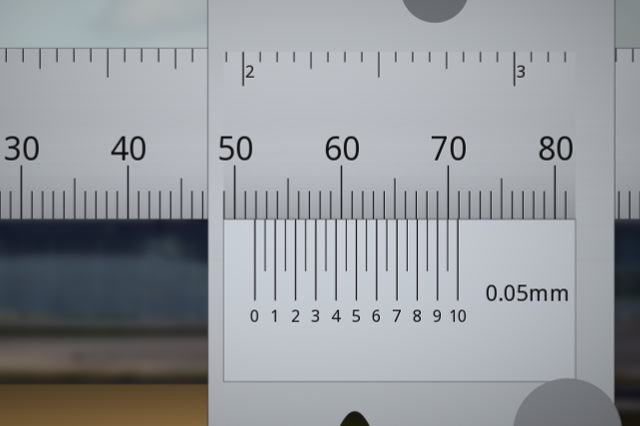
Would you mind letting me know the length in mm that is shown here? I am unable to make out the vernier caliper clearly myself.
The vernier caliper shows 51.9 mm
